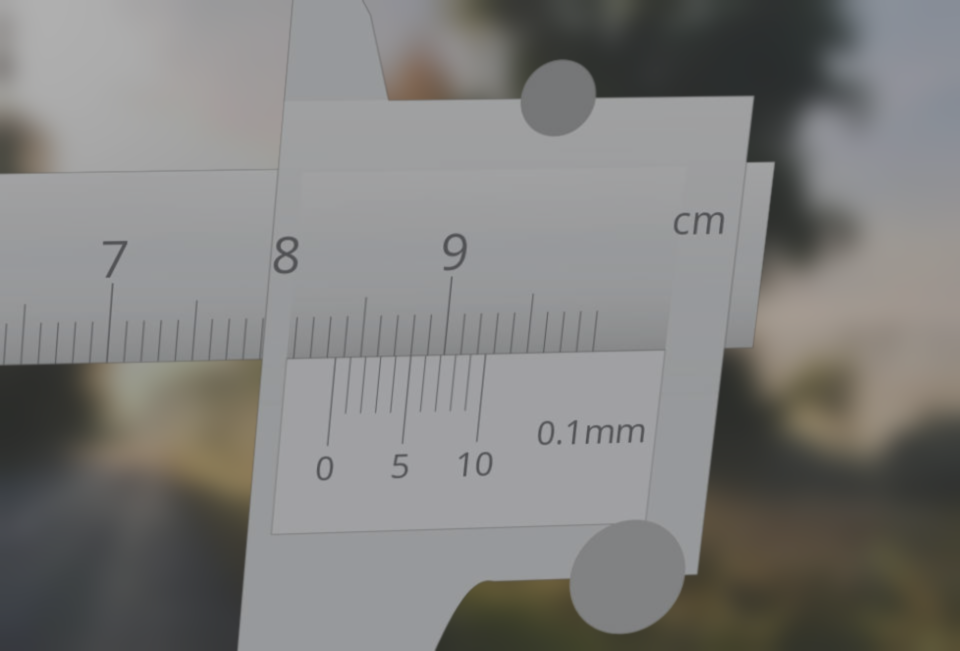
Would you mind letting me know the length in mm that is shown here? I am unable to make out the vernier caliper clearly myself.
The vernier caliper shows 83.5 mm
